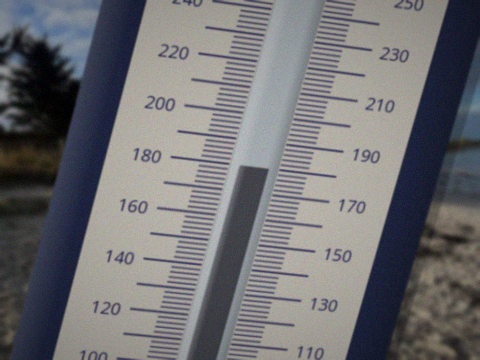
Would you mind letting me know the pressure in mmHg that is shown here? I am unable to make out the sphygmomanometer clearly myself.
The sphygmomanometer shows 180 mmHg
